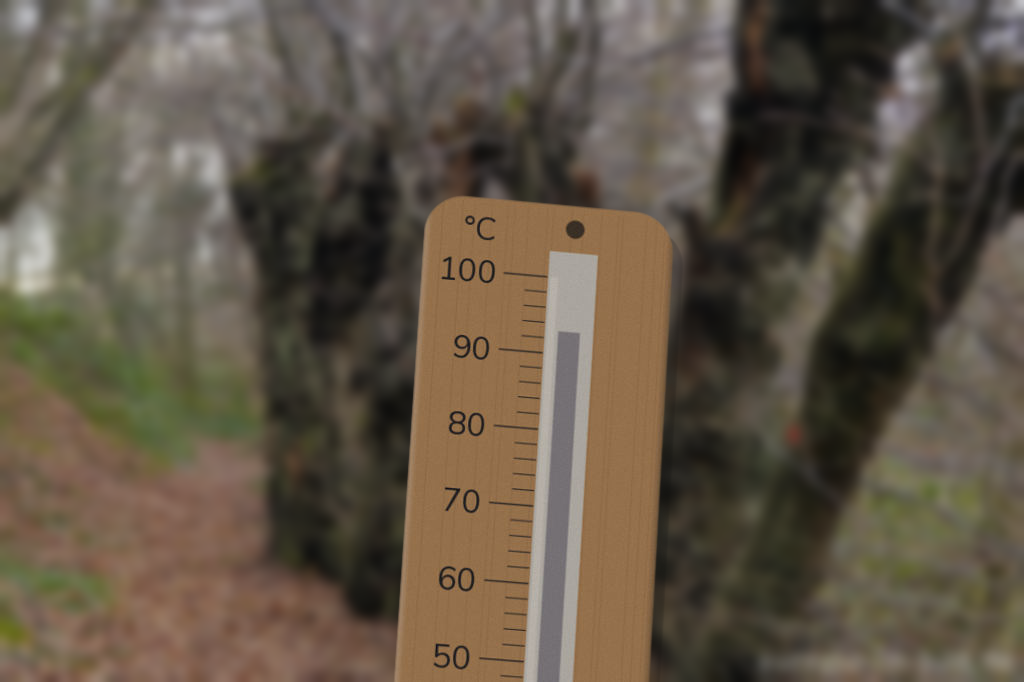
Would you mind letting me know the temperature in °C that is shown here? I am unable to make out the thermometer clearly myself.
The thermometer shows 93 °C
